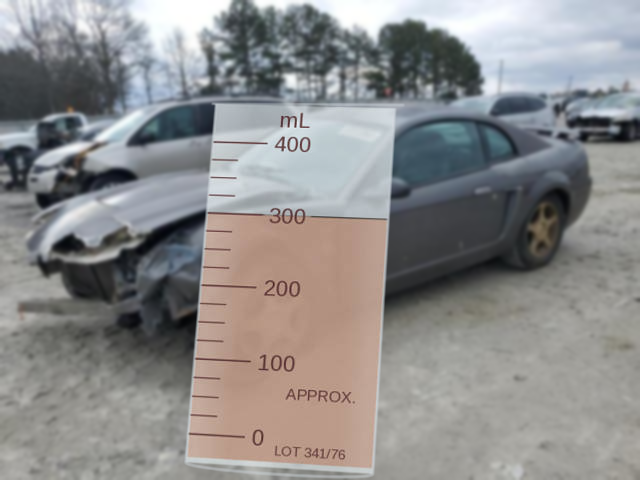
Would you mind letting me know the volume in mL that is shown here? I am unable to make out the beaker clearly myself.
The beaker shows 300 mL
